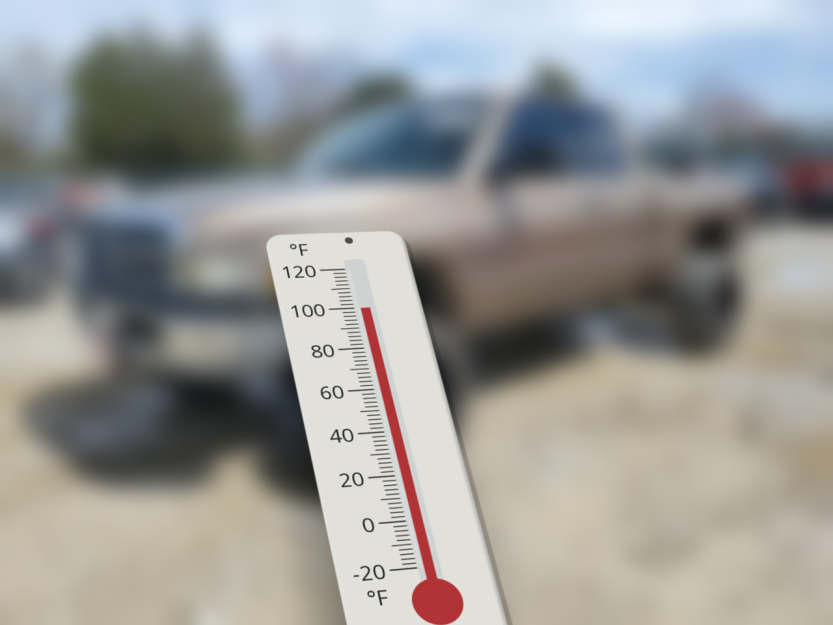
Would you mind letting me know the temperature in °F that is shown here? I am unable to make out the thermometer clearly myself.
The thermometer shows 100 °F
